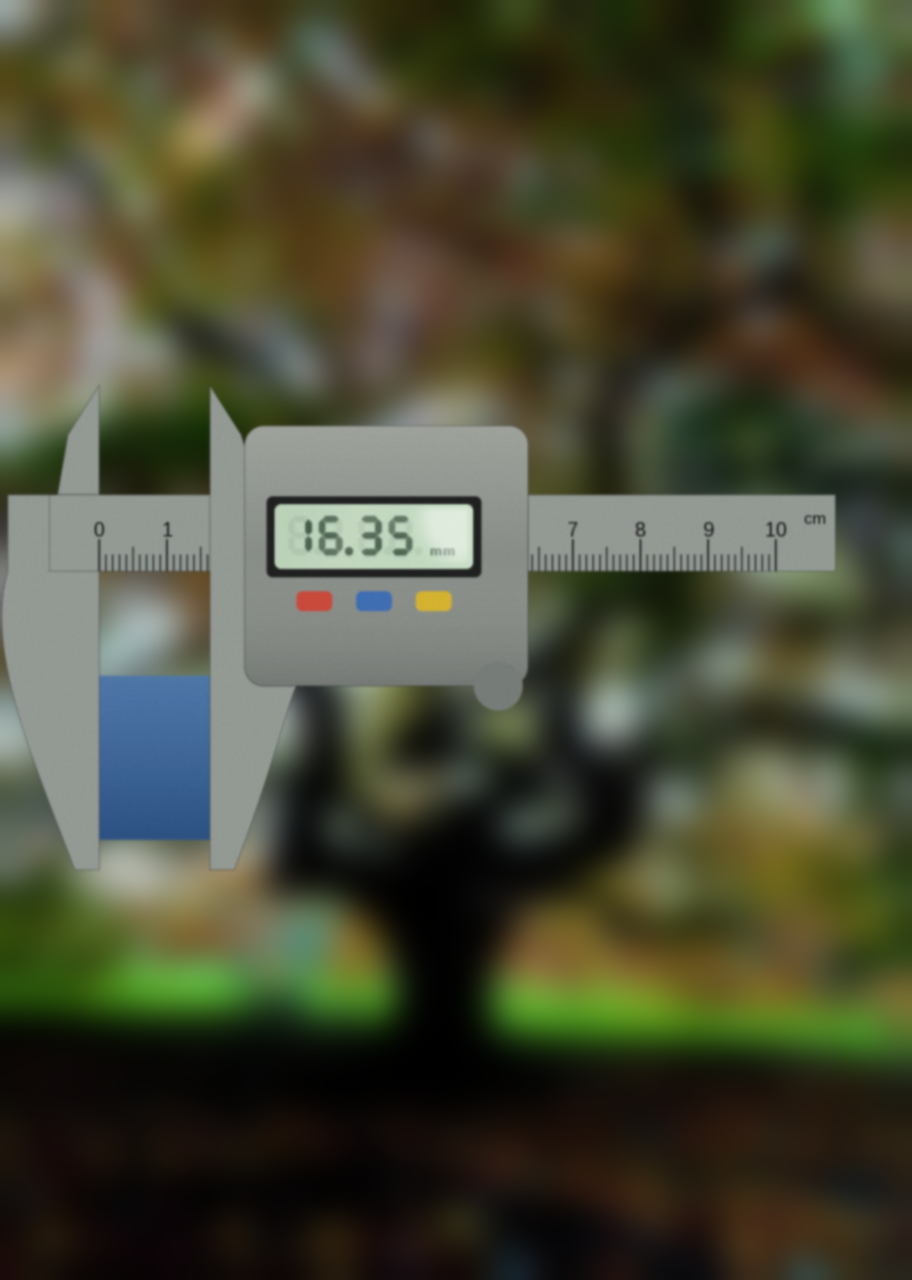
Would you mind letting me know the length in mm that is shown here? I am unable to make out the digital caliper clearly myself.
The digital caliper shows 16.35 mm
